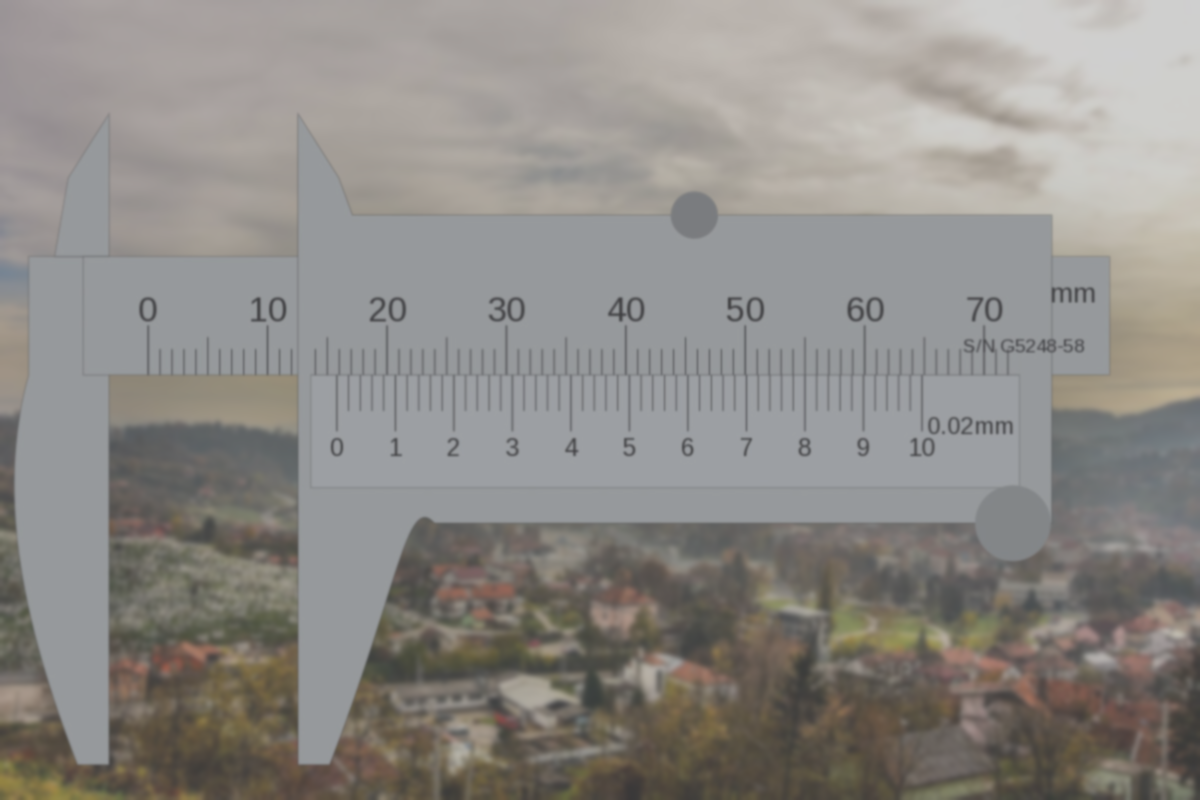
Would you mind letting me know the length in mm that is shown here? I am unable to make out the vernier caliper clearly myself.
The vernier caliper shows 15.8 mm
